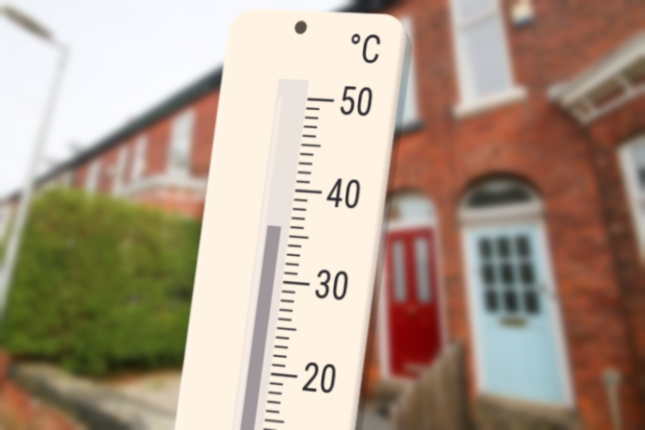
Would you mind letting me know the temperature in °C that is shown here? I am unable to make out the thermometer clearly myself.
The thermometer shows 36 °C
